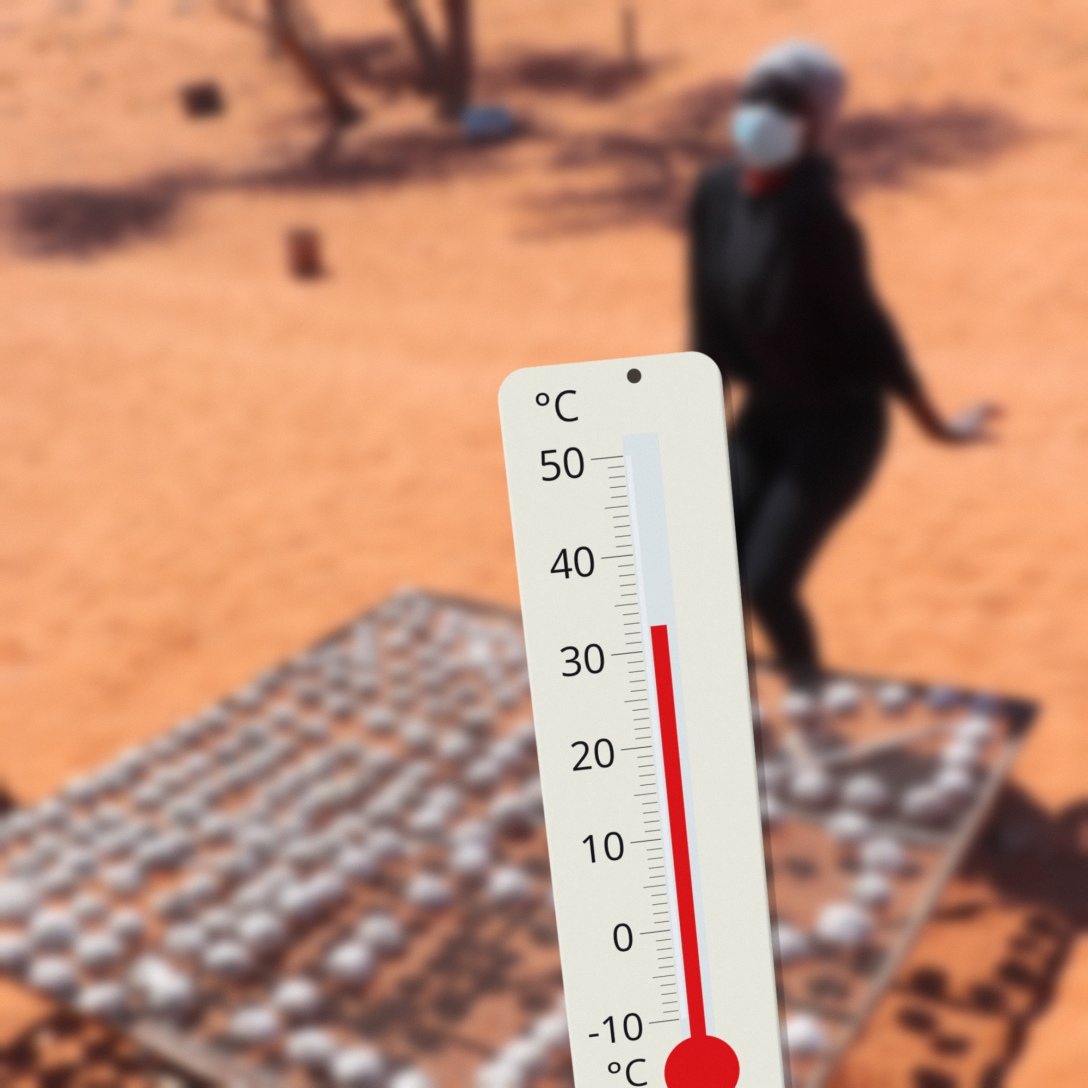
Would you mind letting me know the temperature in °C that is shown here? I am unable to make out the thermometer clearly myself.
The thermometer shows 32.5 °C
